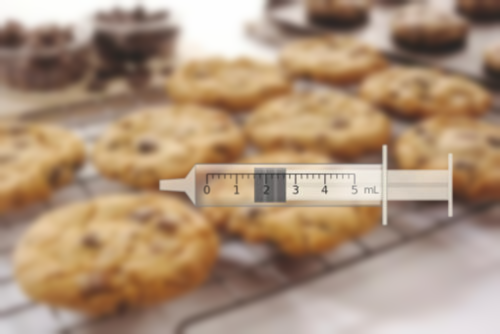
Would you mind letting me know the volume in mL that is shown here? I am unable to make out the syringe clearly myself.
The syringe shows 1.6 mL
